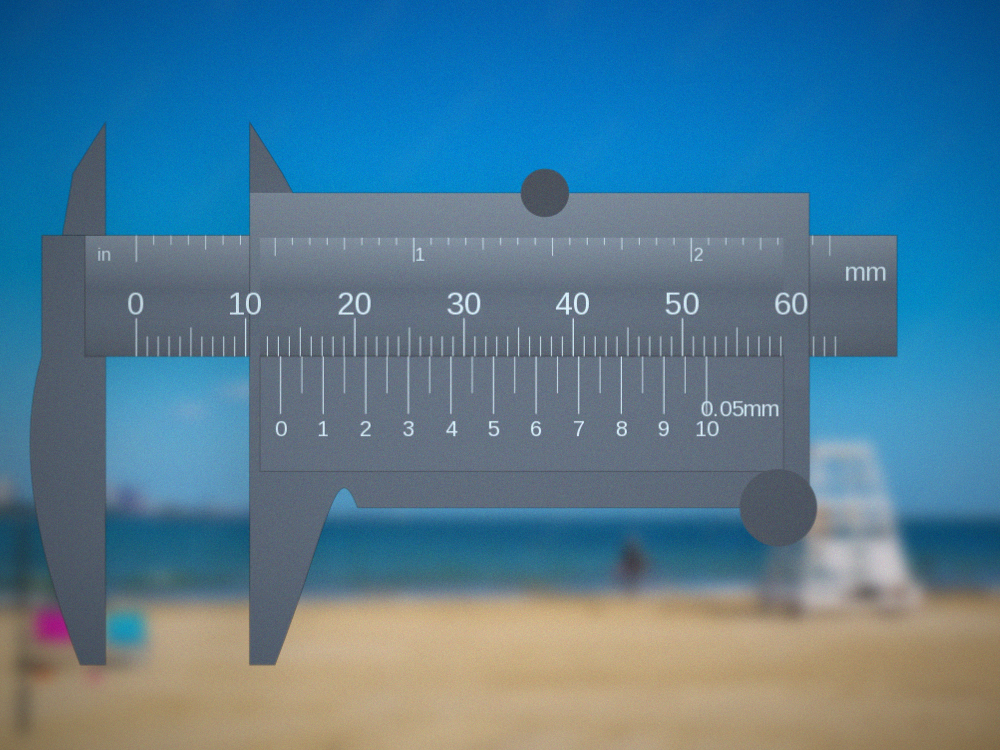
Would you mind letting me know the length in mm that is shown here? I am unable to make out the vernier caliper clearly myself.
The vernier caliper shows 13.2 mm
